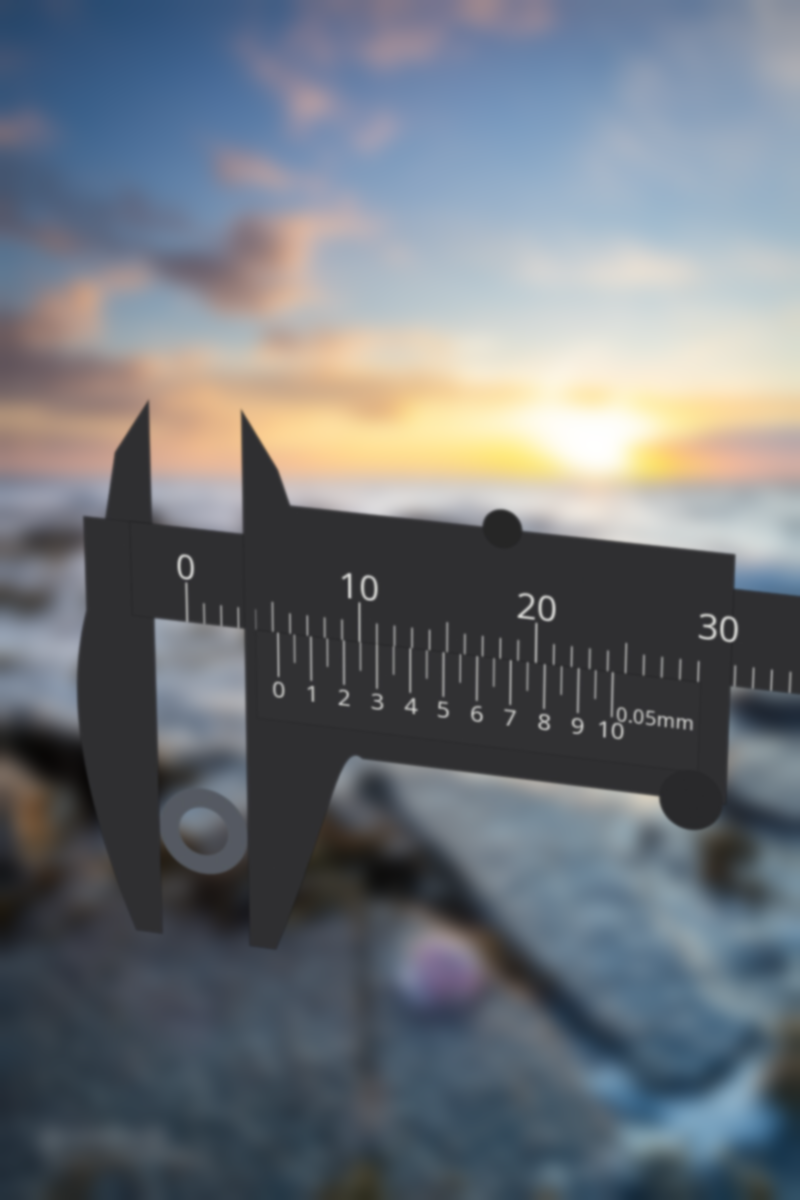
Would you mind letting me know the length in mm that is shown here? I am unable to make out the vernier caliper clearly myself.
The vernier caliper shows 5.3 mm
